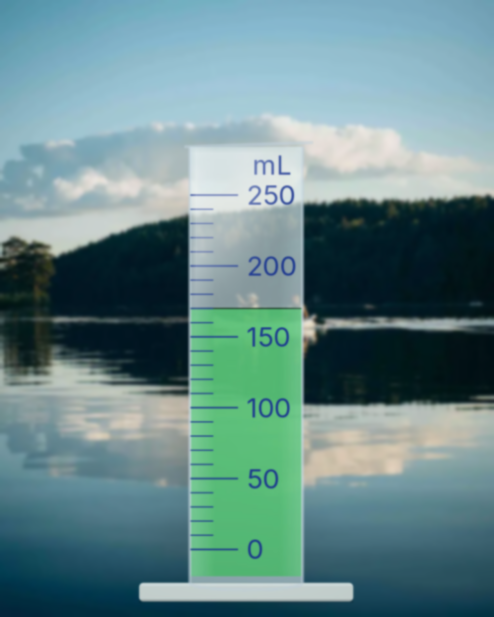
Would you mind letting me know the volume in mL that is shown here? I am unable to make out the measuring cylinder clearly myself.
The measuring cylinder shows 170 mL
